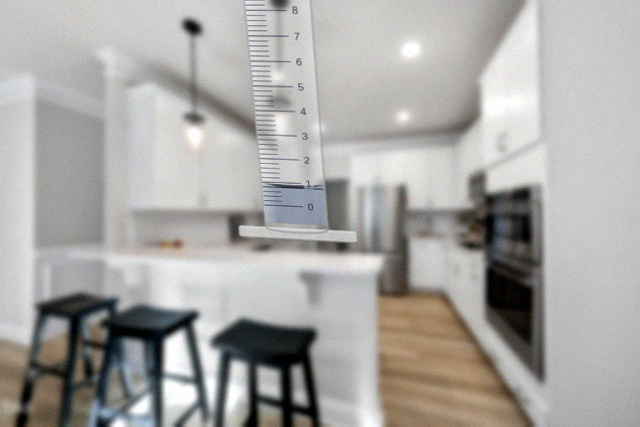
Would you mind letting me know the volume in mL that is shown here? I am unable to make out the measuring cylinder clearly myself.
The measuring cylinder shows 0.8 mL
